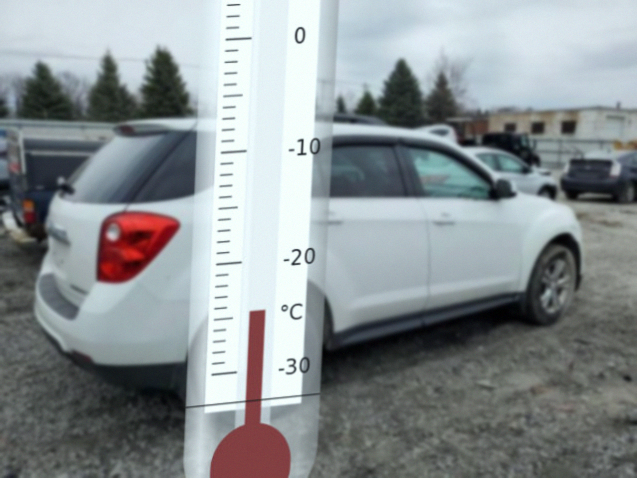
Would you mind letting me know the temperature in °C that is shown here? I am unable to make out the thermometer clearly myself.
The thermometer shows -24.5 °C
